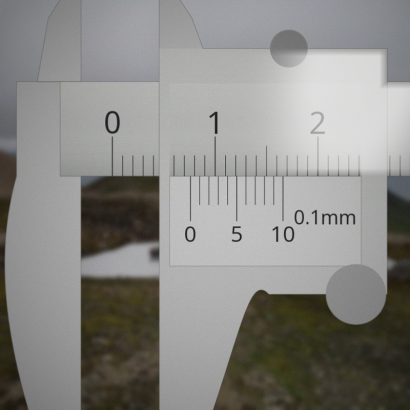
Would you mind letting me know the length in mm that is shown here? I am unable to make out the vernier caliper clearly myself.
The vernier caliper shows 7.6 mm
